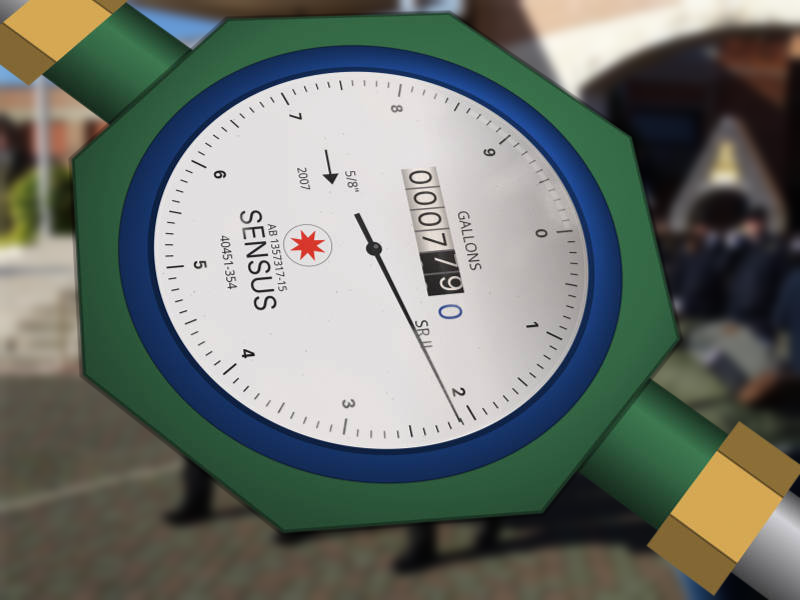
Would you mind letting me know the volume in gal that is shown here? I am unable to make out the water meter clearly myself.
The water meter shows 7792.1 gal
